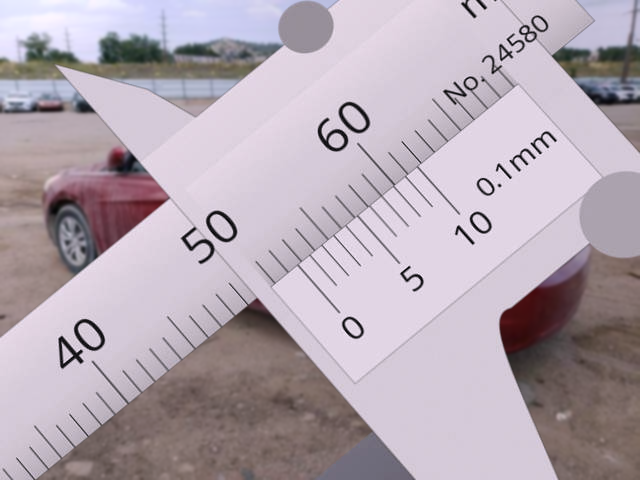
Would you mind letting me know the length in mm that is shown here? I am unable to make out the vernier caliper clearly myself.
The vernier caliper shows 52.7 mm
